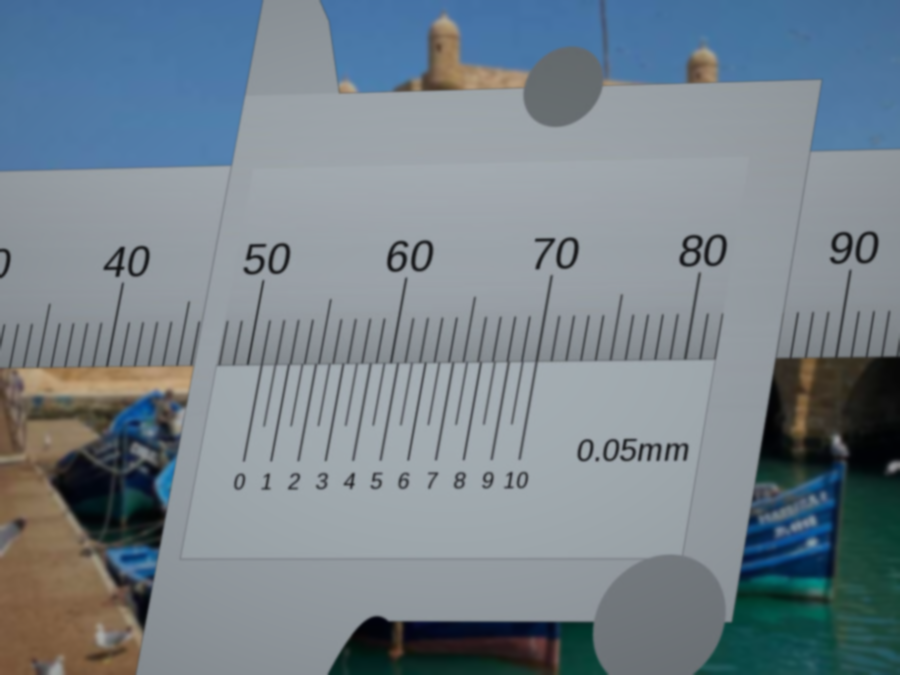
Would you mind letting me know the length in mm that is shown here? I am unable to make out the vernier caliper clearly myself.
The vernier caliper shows 51.0 mm
